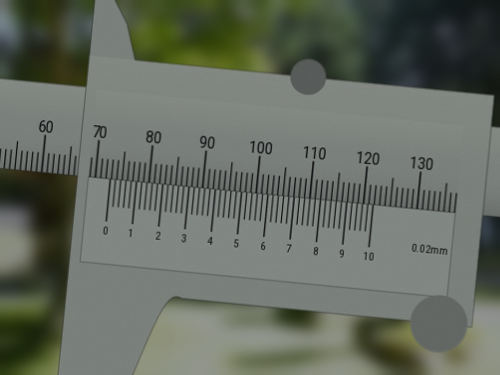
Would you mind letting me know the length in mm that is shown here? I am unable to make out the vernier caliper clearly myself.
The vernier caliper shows 72.8 mm
